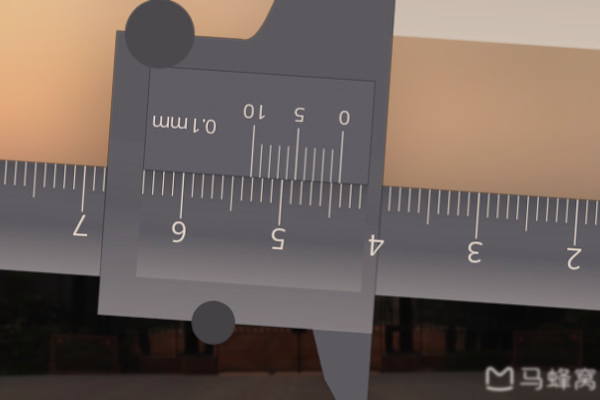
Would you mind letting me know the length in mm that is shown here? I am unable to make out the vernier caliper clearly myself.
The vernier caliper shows 44.2 mm
